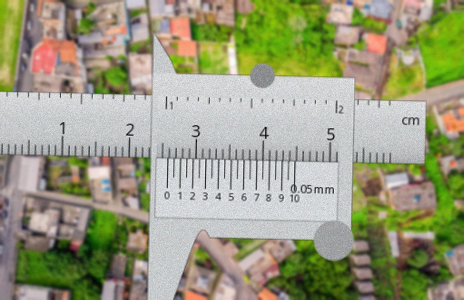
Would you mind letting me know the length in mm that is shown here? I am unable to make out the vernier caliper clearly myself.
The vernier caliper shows 25.8 mm
